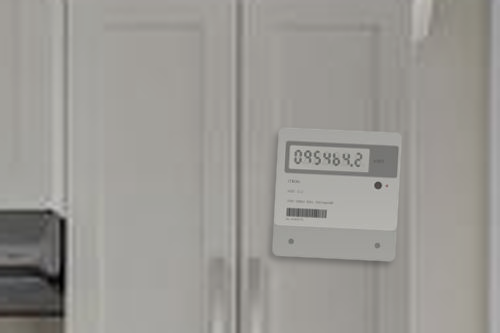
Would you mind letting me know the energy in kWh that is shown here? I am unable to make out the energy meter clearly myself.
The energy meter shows 95464.2 kWh
